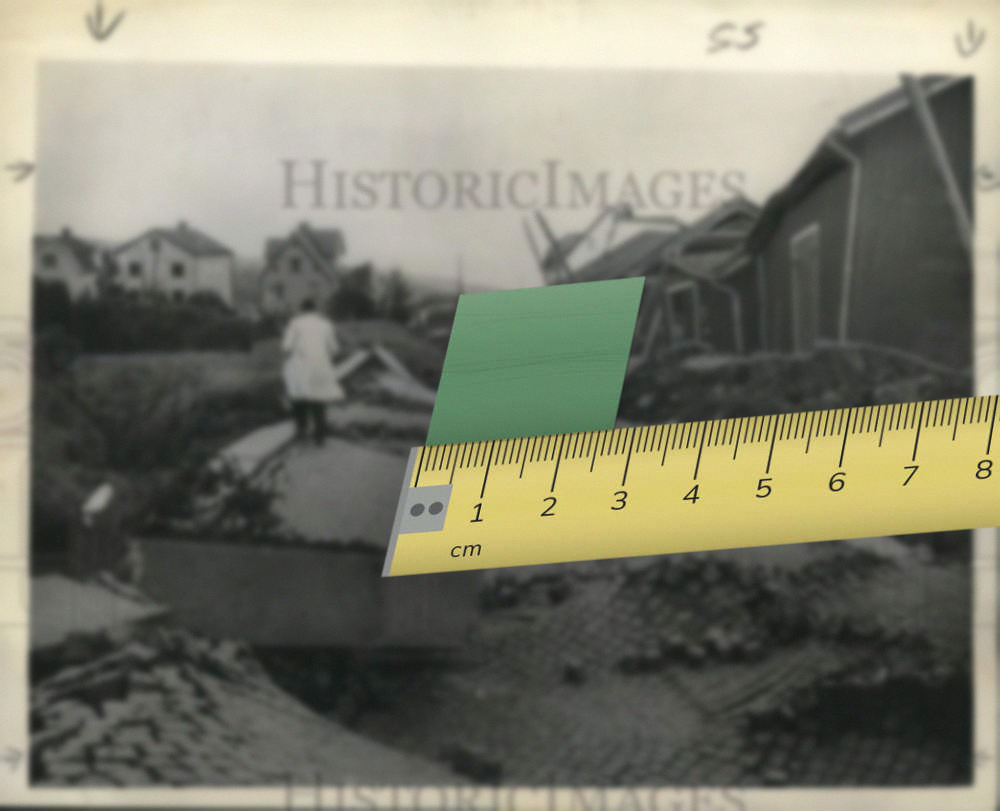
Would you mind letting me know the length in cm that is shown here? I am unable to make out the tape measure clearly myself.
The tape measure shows 2.7 cm
